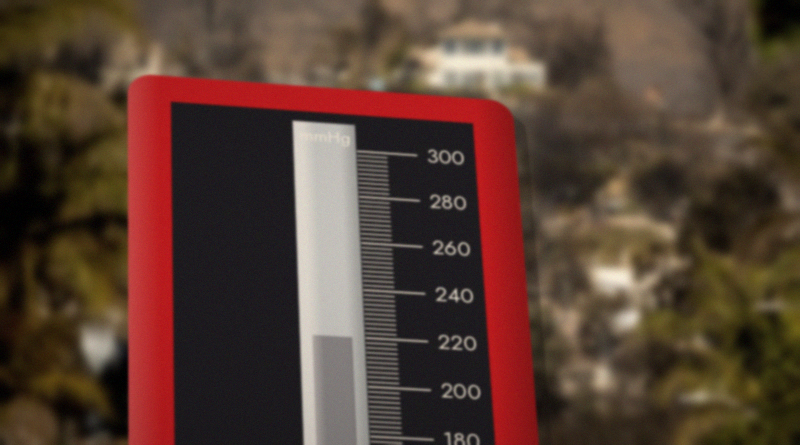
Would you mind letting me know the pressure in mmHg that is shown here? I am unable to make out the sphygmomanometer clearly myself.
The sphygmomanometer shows 220 mmHg
